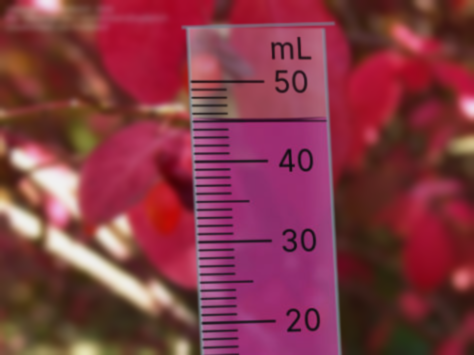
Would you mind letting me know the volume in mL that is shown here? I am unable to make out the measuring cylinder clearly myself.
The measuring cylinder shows 45 mL
